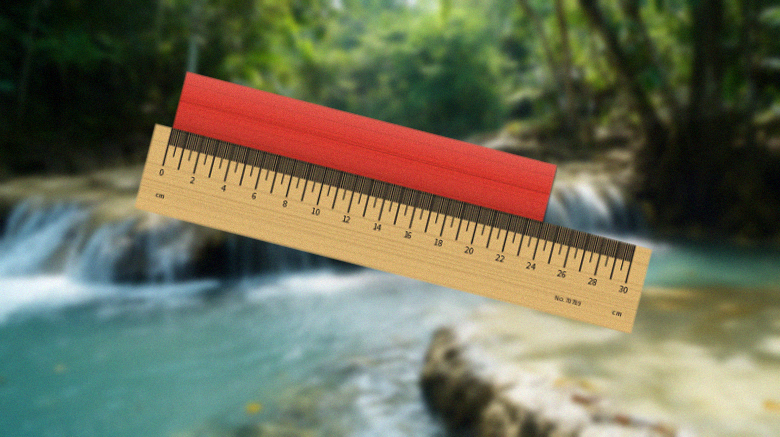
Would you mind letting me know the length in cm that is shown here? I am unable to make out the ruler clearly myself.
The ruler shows 24 cm
